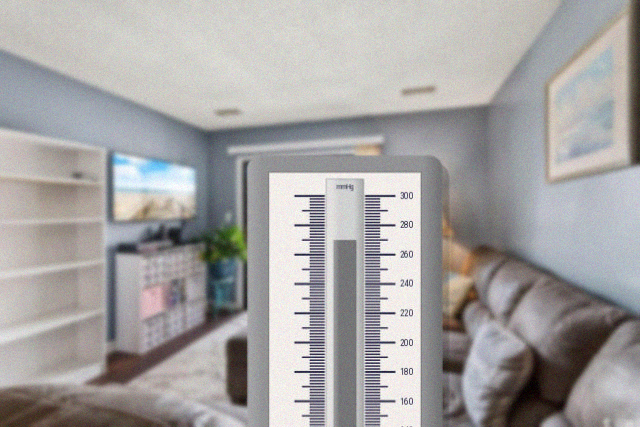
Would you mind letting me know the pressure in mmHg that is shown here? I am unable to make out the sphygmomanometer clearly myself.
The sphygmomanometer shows 270 mmHg
